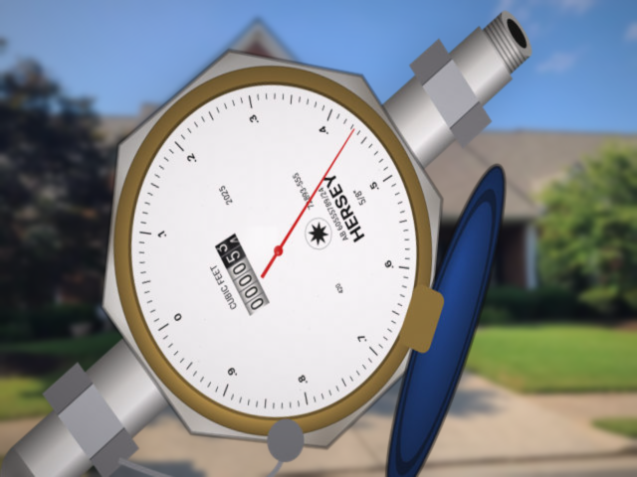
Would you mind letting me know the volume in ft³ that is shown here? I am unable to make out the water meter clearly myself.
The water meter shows 53.43 ft³
